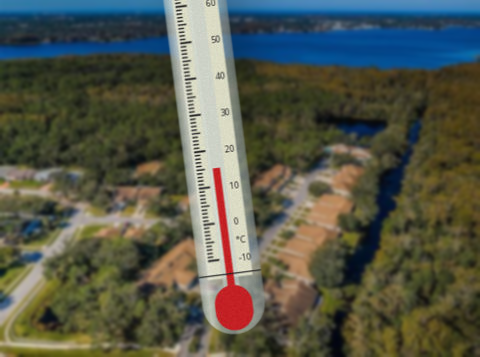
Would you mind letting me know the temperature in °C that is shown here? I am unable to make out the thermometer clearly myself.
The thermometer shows 15 °C
